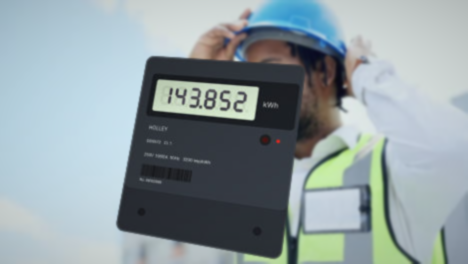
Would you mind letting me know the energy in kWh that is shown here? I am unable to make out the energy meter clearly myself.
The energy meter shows 143.852 kWh
